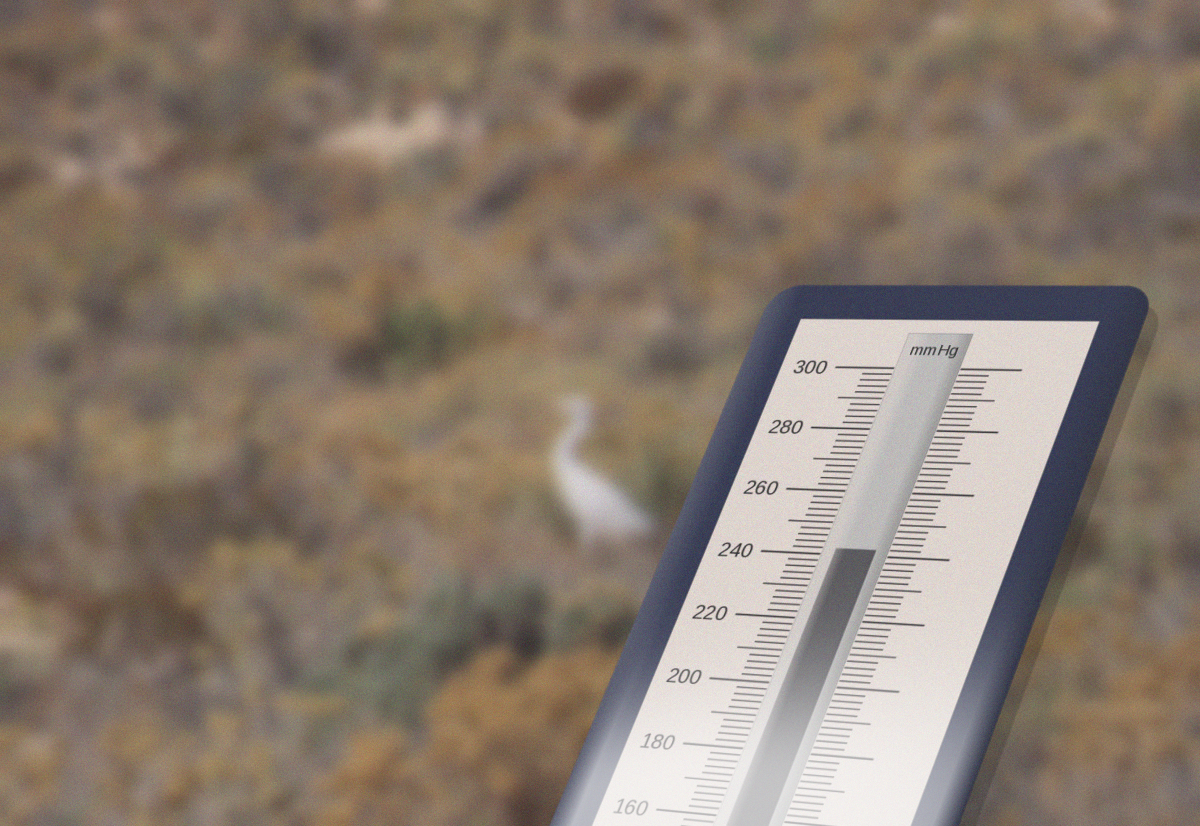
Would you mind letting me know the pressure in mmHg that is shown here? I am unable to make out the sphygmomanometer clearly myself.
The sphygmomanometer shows 242 mmHg
